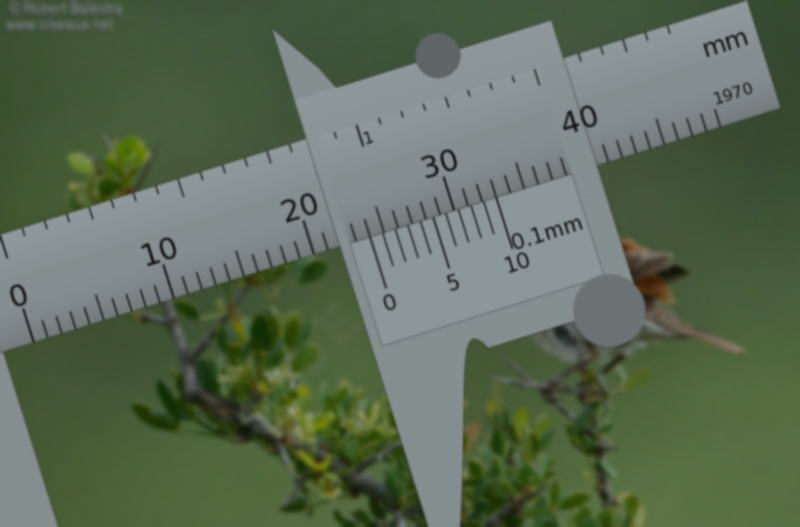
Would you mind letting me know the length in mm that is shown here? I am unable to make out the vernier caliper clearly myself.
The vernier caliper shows 24.0 mm
